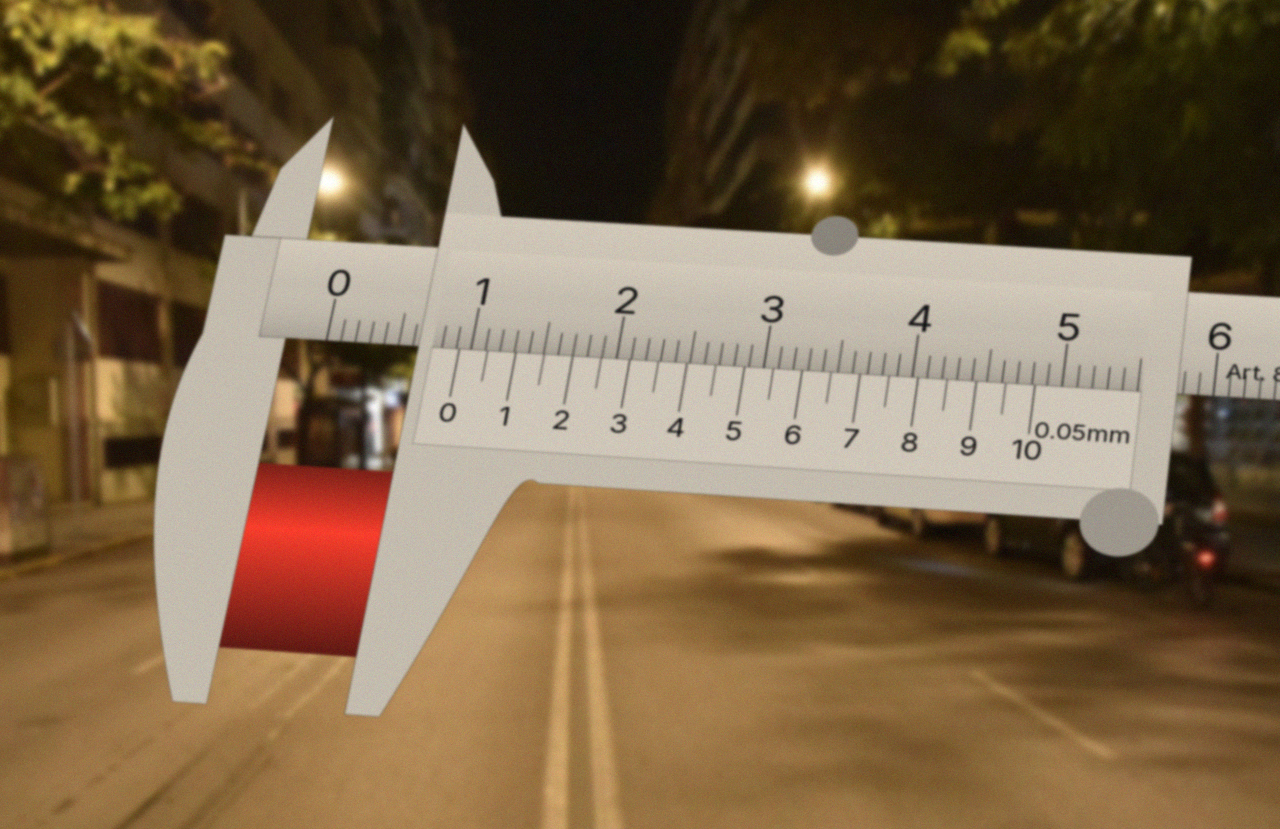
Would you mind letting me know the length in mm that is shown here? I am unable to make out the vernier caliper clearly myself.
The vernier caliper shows 9.2 mm
